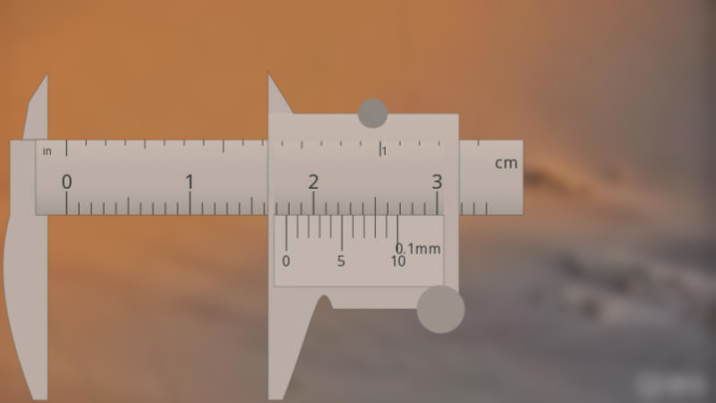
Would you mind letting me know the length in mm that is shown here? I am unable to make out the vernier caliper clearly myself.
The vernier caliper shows 17.8 mm
